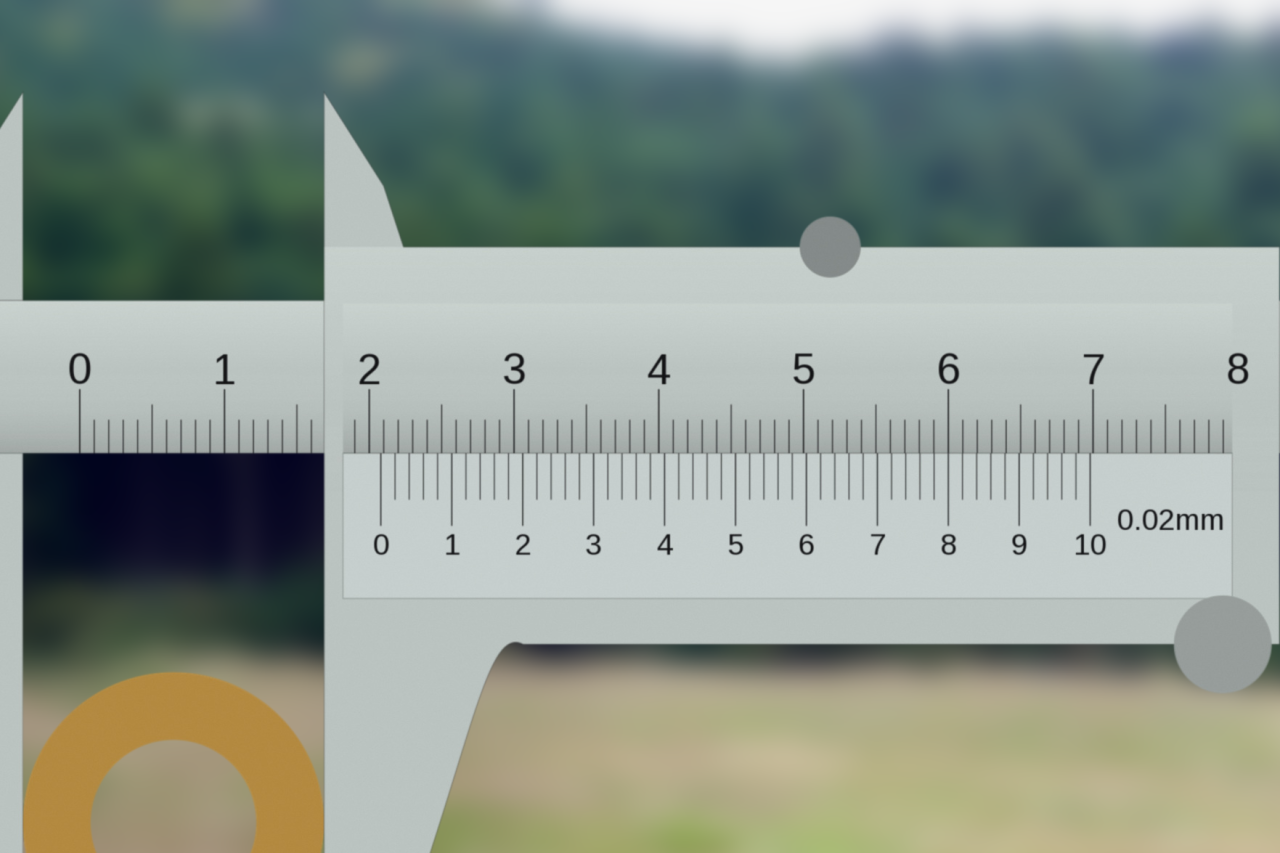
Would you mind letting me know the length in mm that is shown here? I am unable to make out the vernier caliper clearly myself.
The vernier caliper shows 20.8 mm
